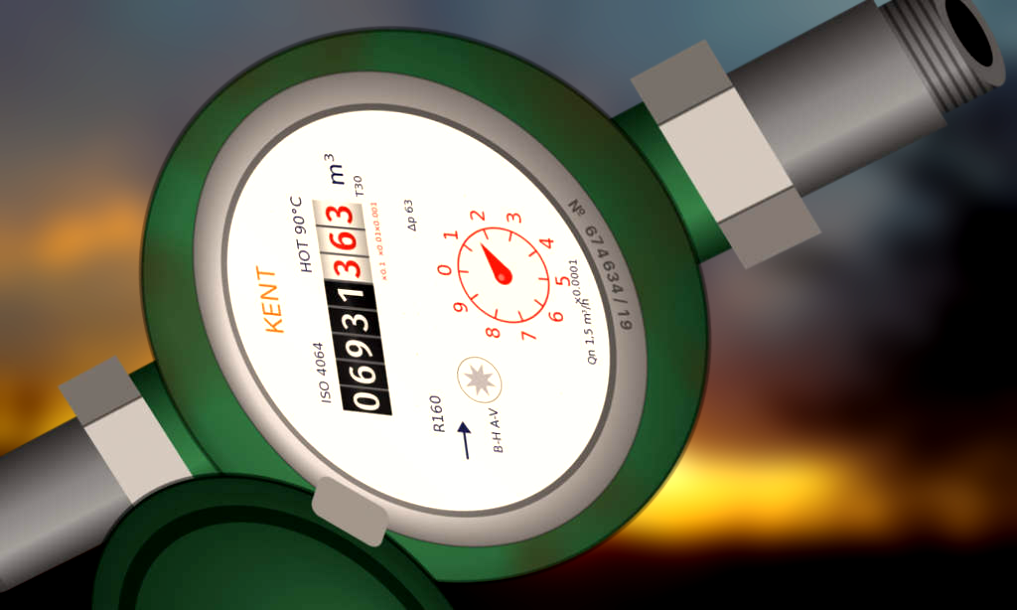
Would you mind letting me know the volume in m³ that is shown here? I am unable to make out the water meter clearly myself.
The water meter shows 6931.3631 m³
